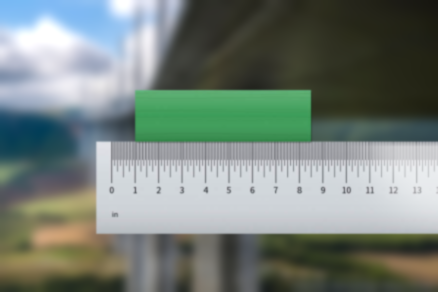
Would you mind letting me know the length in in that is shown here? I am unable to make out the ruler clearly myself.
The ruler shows 7.5 in
